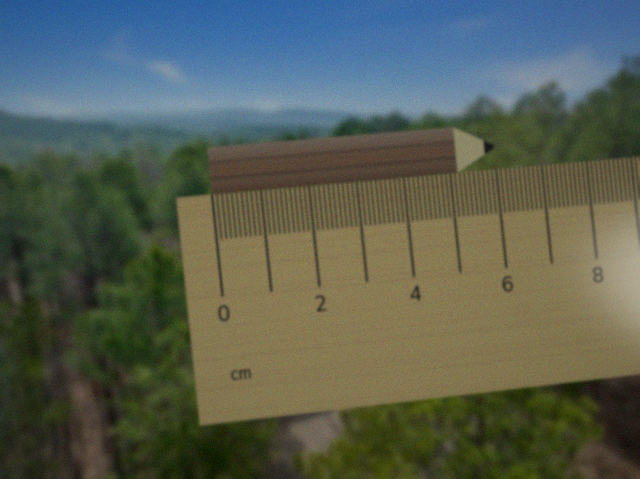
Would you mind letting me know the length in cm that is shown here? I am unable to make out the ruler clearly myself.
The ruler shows 6 cm
